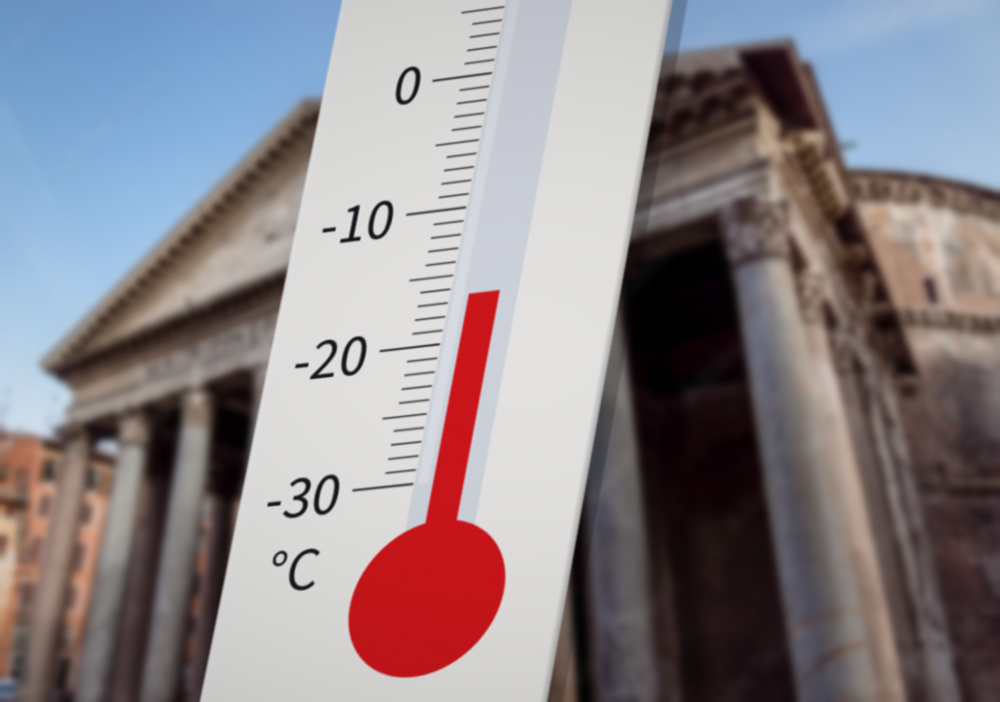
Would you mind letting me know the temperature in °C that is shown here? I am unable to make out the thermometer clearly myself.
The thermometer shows -16.5 °C
